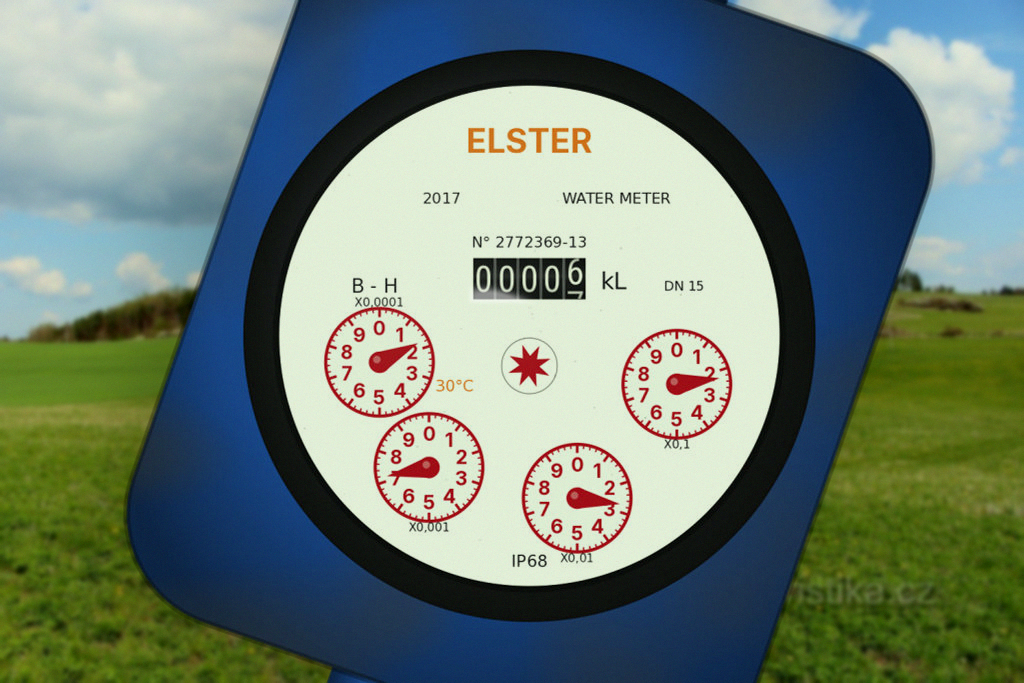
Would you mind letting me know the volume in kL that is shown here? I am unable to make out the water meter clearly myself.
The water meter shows 6.2271 kL
